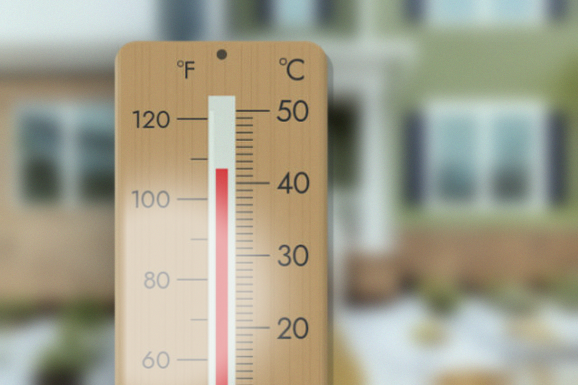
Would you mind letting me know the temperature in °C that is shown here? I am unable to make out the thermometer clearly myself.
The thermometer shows 42 °C
